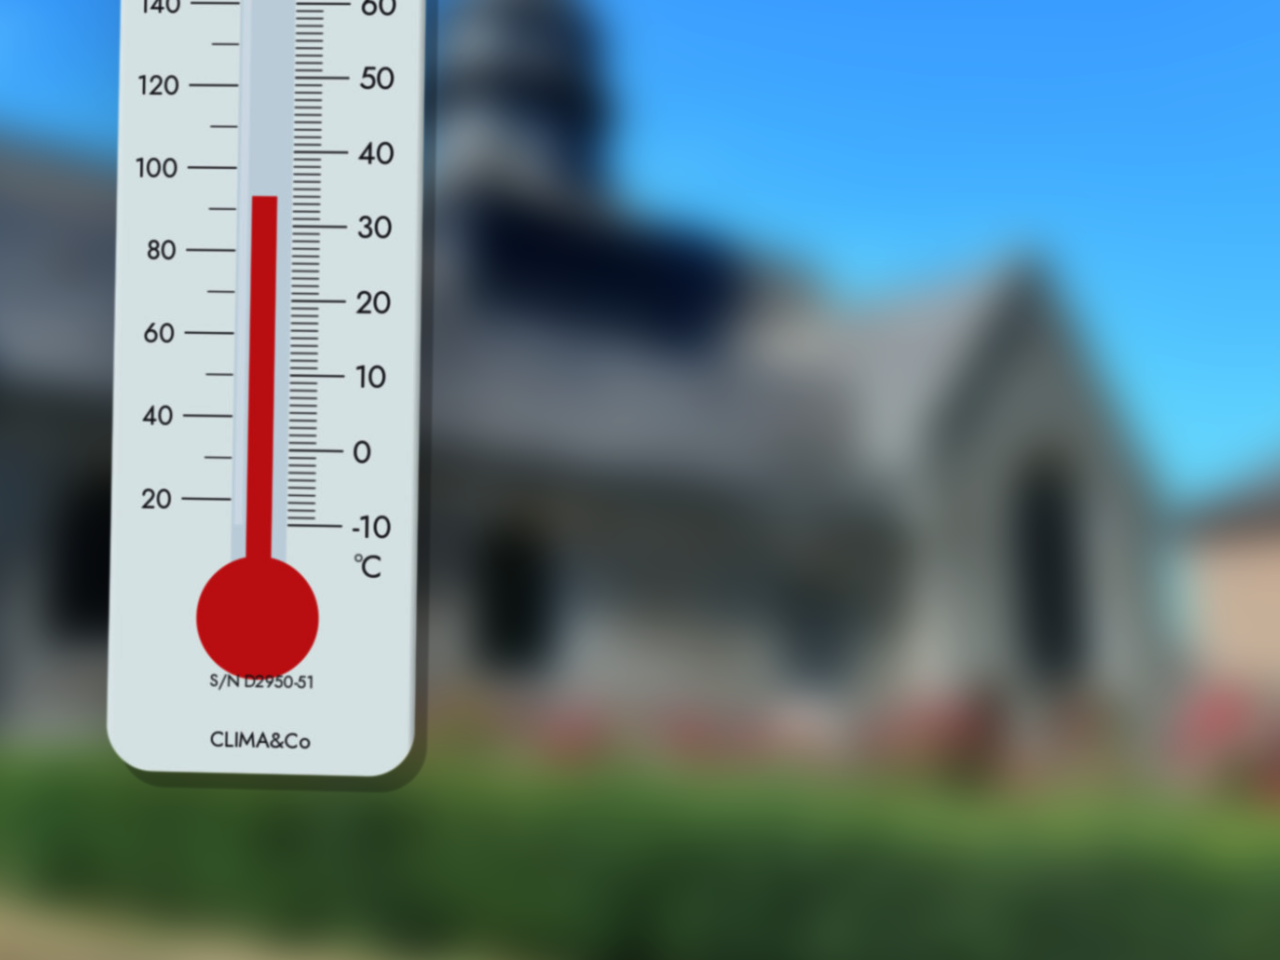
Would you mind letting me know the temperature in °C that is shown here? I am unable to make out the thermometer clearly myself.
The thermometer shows 34 °C
